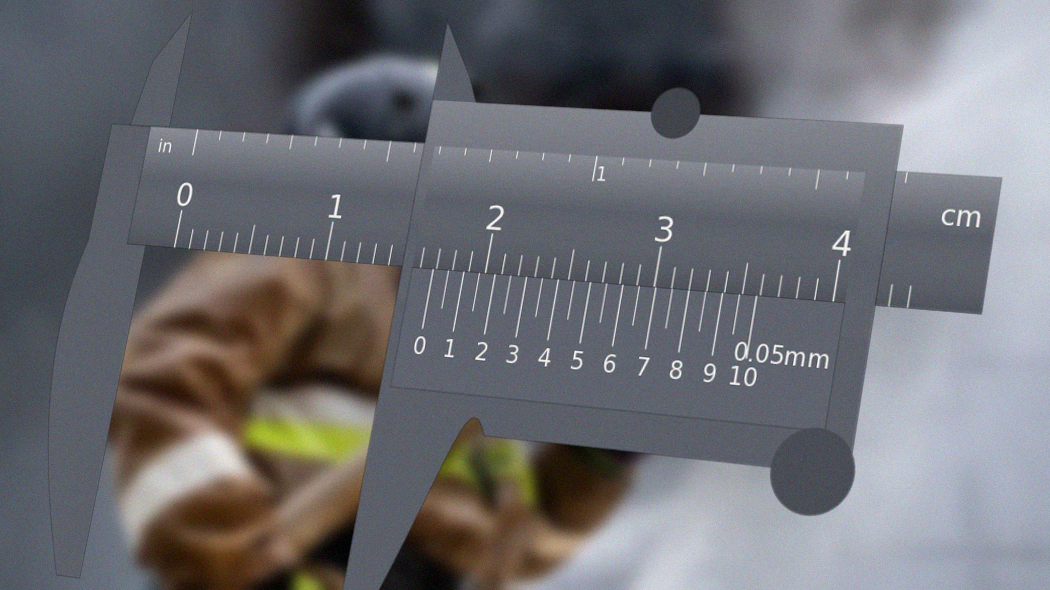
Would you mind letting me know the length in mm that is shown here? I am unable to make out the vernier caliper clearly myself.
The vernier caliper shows 16.8 mm
